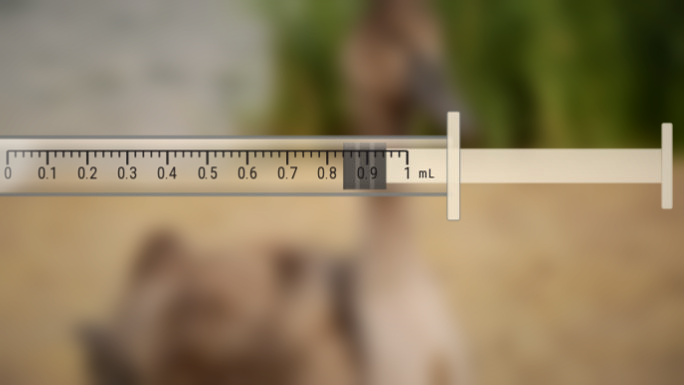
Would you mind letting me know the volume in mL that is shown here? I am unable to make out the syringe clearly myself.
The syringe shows 0.84 mL
